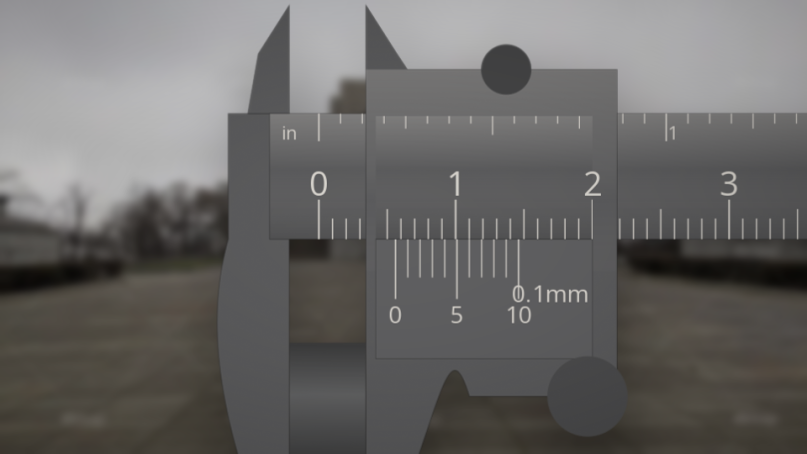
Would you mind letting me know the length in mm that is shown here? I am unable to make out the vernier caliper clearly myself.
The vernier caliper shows 5.6 mm
